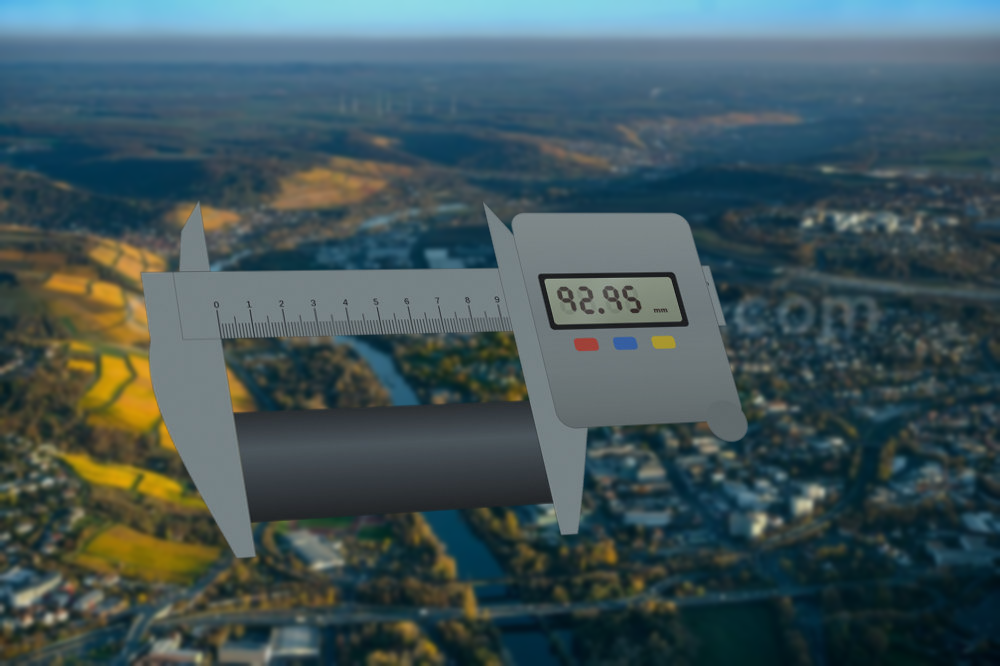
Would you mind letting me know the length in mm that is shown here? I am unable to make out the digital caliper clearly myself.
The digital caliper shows 92.95 mm
